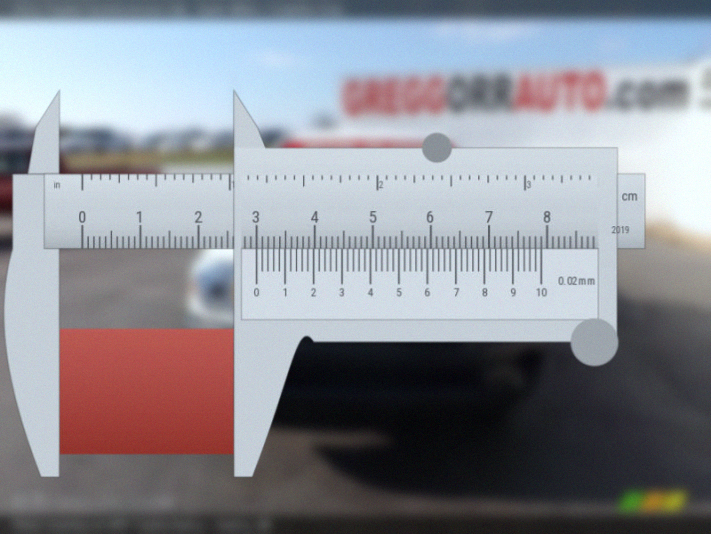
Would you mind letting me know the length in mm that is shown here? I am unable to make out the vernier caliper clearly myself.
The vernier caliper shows 30.0 mm
